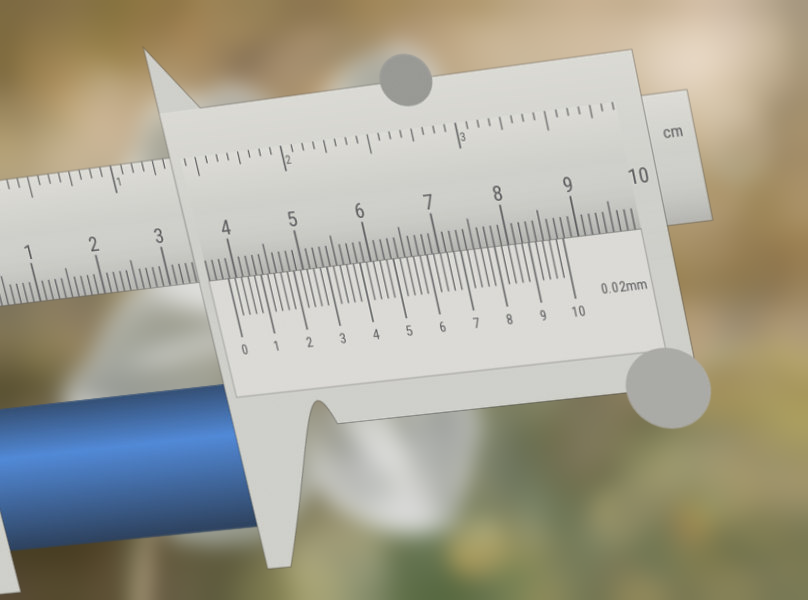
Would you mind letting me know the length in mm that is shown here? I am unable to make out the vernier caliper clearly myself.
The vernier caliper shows 38.8 mm
